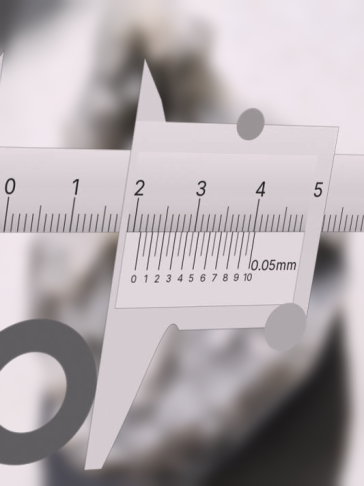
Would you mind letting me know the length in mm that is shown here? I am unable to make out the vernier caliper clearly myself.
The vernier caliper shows 21.2 mm
